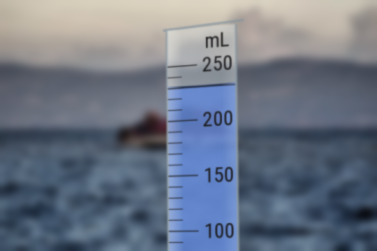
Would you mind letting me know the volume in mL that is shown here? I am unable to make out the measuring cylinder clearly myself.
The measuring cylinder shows 230 mL
